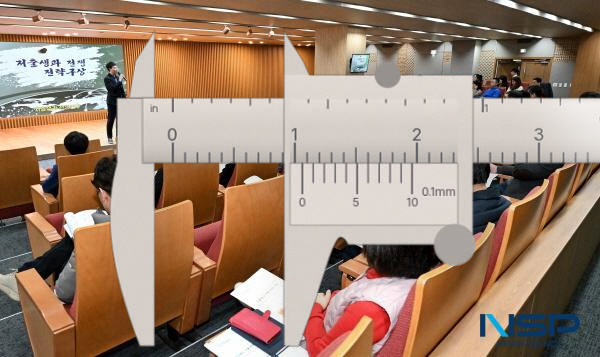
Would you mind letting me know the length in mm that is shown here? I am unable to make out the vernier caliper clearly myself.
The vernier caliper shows 10.6 mm
